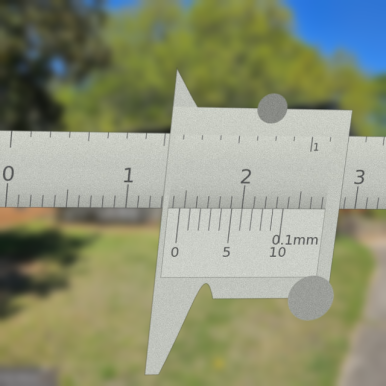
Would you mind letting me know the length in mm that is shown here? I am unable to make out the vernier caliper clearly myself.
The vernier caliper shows 14.6 mm
